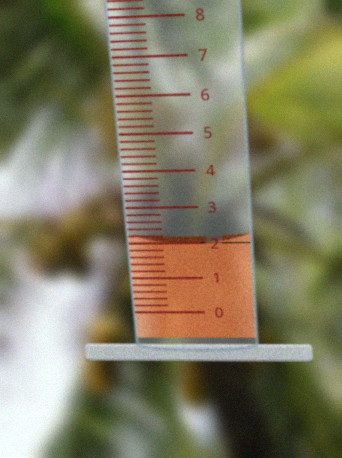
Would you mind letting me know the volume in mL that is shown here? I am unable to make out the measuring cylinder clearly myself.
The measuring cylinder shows 2 mL
